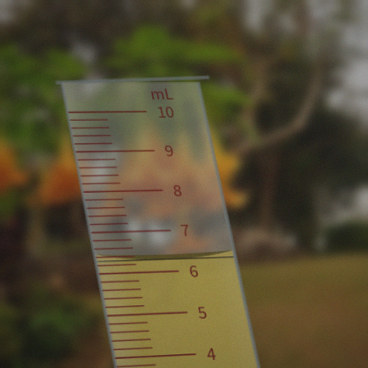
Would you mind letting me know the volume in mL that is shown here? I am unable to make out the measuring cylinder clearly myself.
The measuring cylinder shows 6.3 mL
